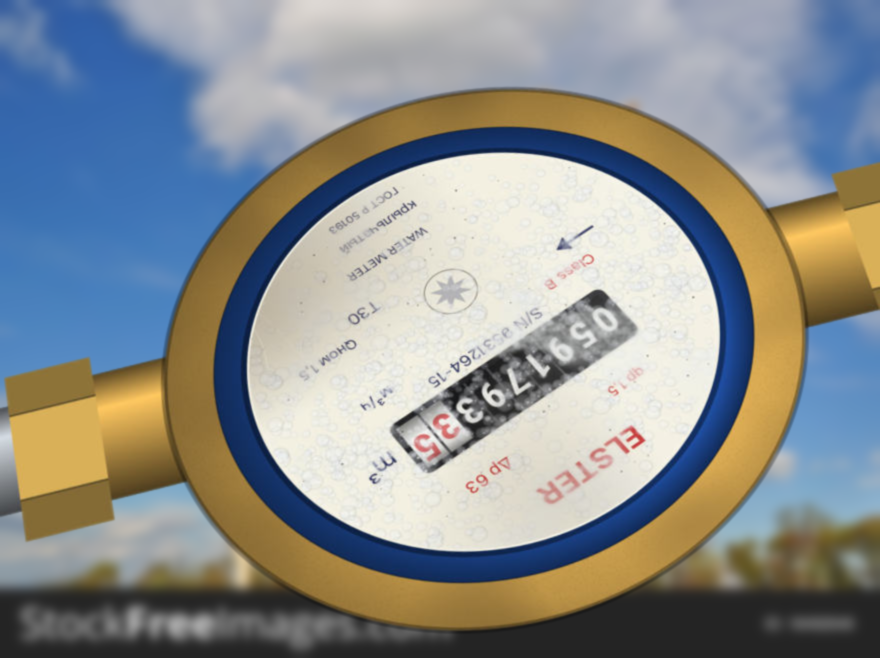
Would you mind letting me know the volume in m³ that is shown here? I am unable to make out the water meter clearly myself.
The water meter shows 591793.35 m³
